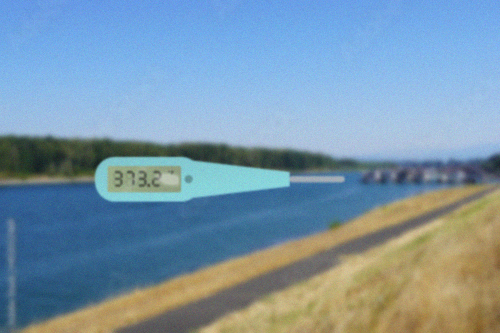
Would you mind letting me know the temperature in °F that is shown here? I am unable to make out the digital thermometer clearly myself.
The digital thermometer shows 373.2 °F
